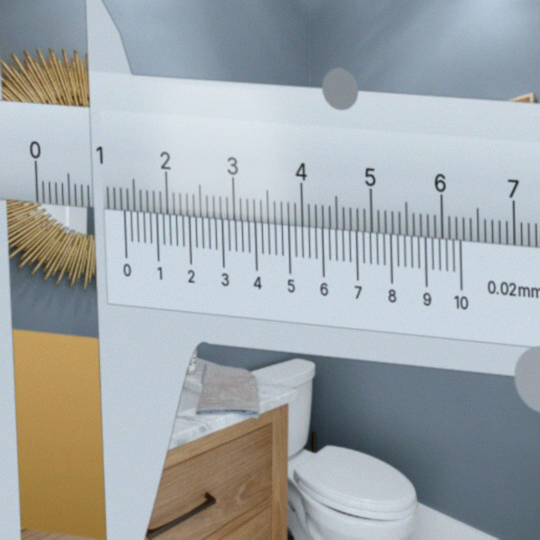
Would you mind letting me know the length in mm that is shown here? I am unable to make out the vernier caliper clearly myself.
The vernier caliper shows 13.5 mm
